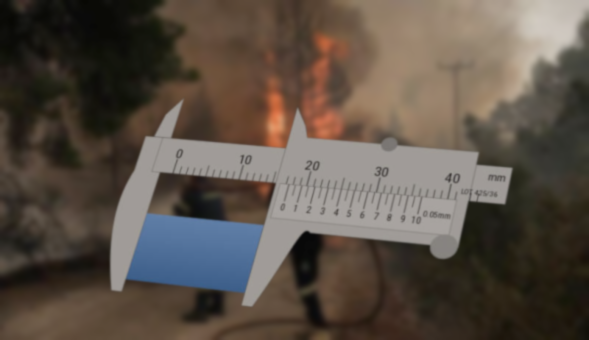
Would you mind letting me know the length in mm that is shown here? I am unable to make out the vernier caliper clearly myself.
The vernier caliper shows 17.4 mm
